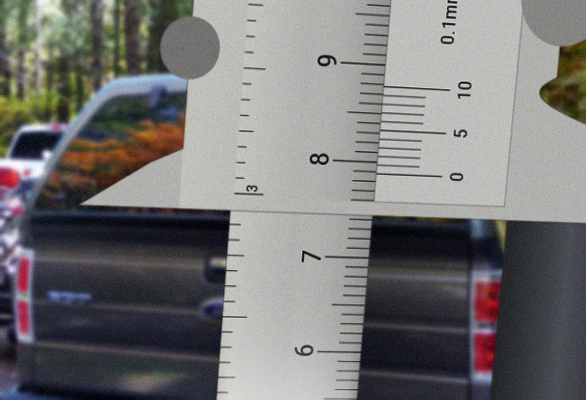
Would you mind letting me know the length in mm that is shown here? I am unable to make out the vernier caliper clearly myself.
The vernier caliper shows 78.8 mm
